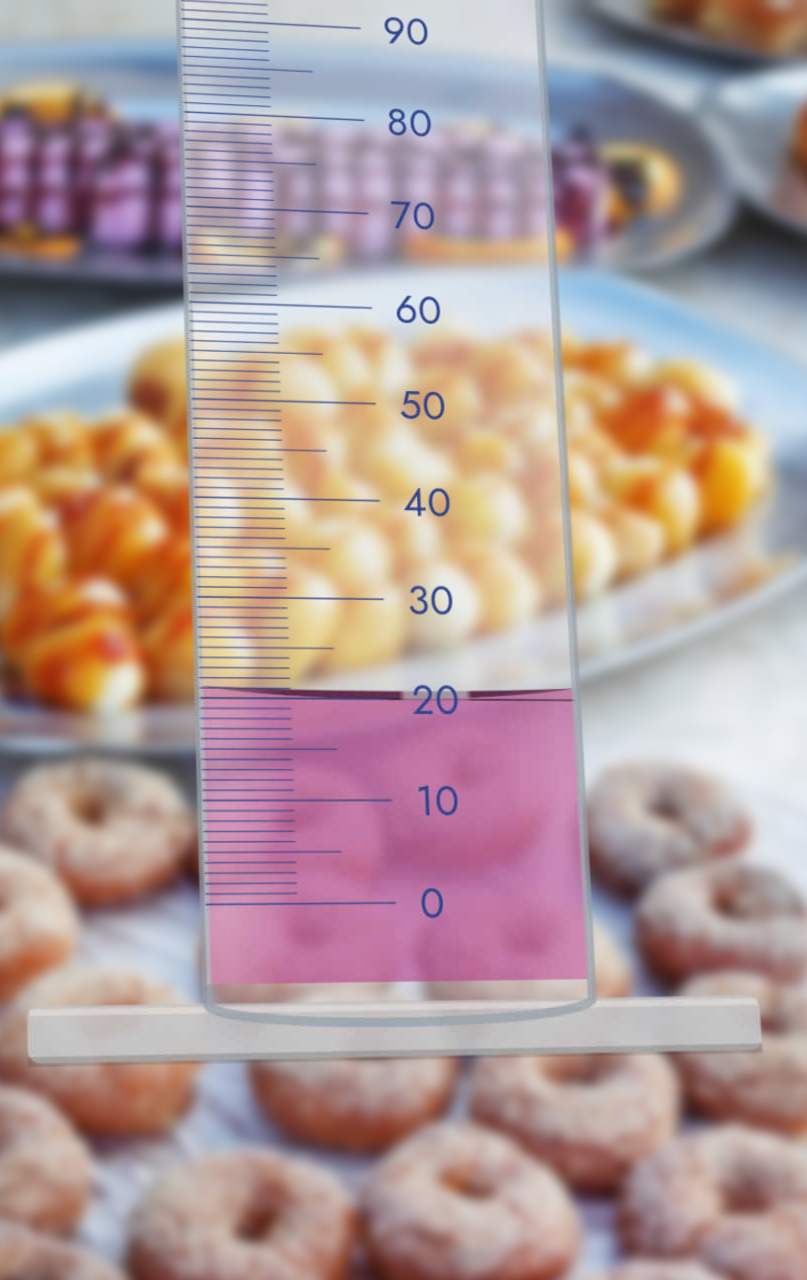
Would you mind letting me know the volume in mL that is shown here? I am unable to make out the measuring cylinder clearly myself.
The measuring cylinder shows 20 mL
